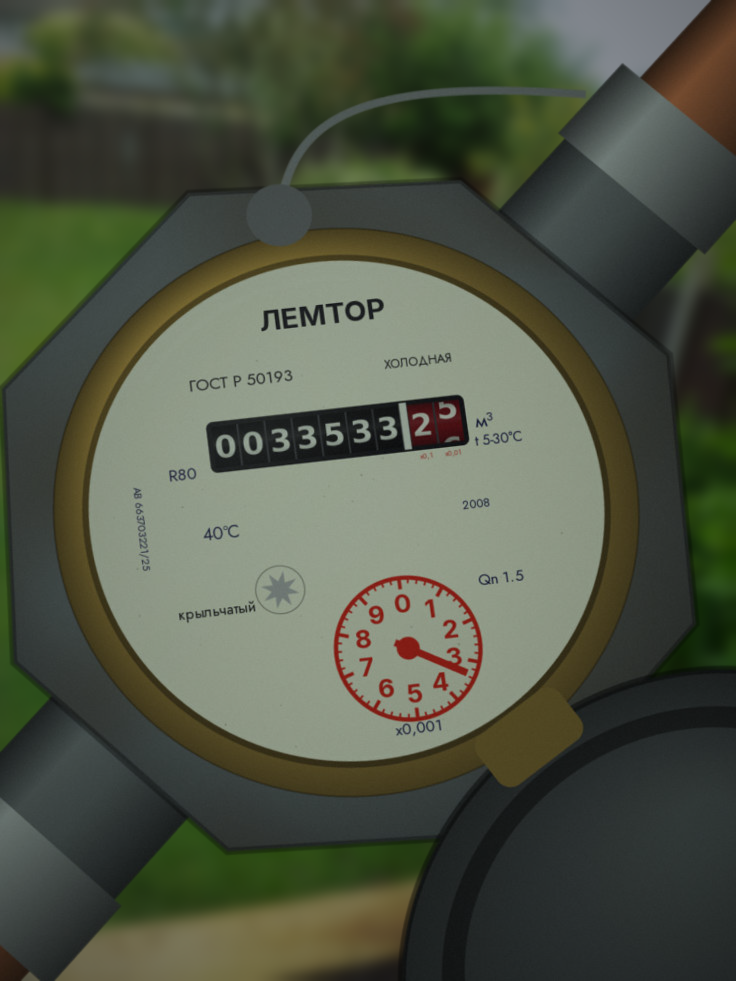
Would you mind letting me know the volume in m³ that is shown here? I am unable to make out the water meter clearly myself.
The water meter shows 33533.253 m³
